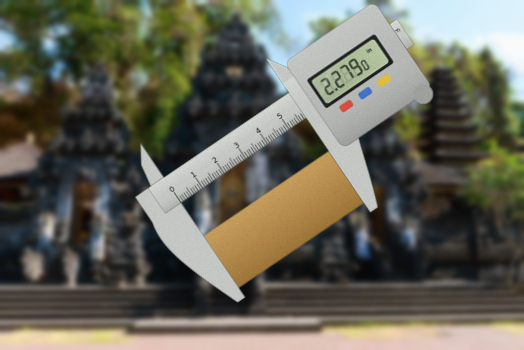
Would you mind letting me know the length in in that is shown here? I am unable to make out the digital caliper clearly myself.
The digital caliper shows 2.2790 in
